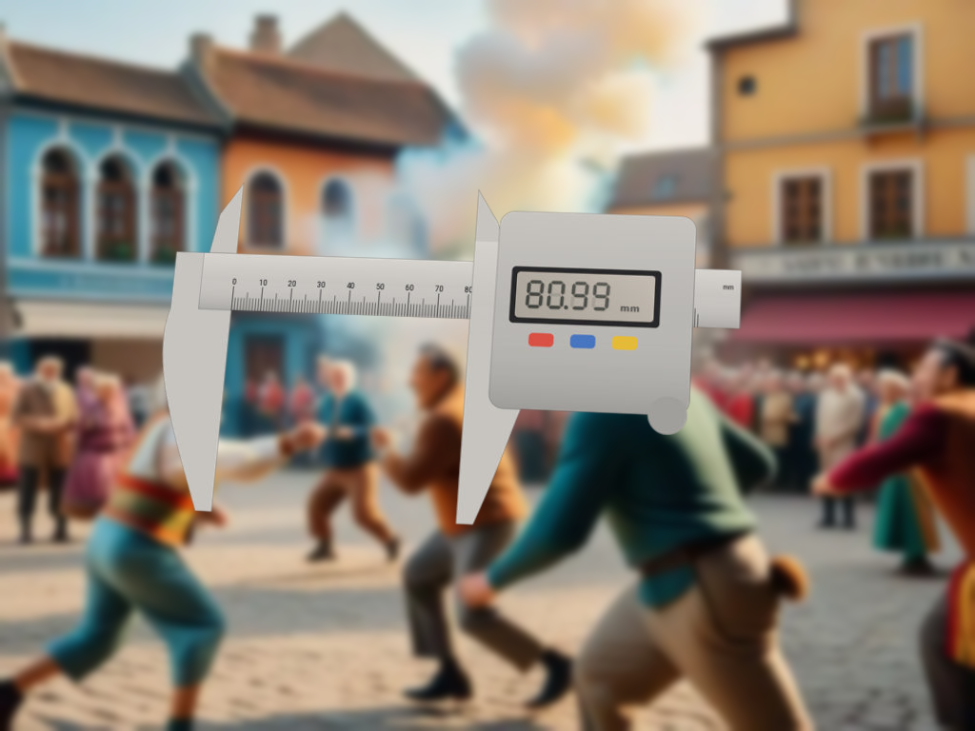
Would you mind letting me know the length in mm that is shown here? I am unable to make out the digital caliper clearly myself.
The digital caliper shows 80.99 mm
